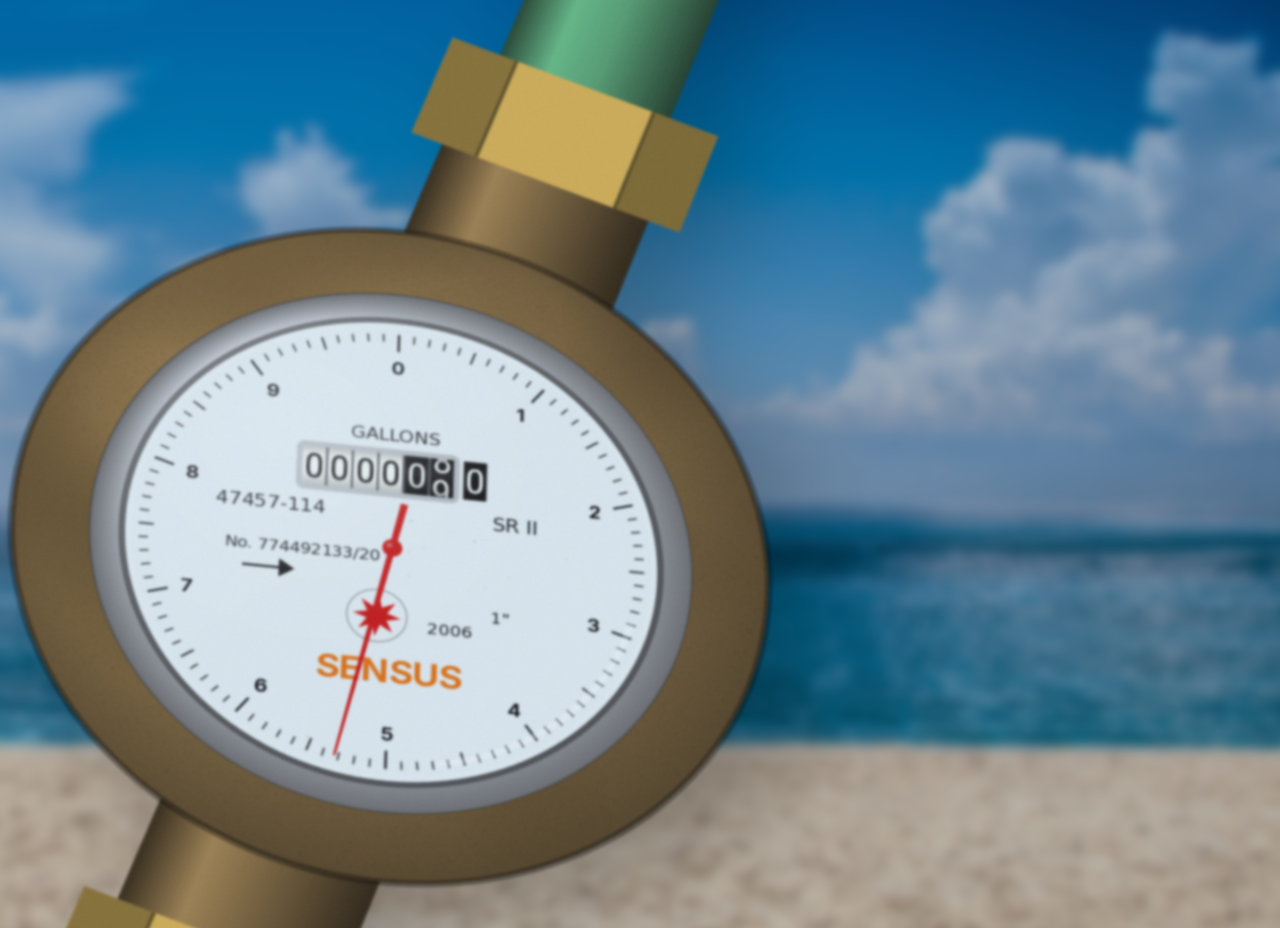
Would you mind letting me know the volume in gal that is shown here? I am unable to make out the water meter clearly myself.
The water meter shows 85.3 gal
